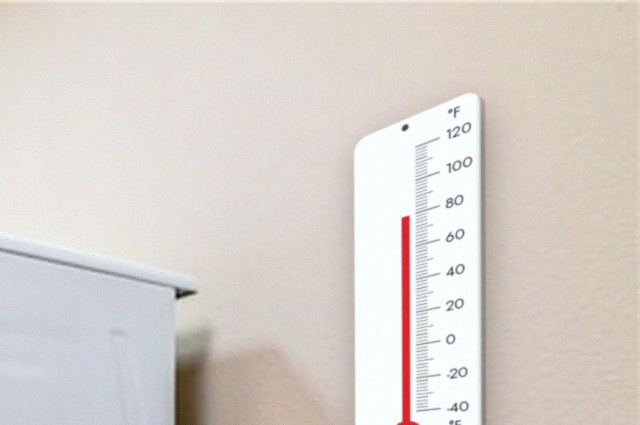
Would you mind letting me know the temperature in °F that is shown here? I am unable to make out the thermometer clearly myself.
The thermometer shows 80 °F
